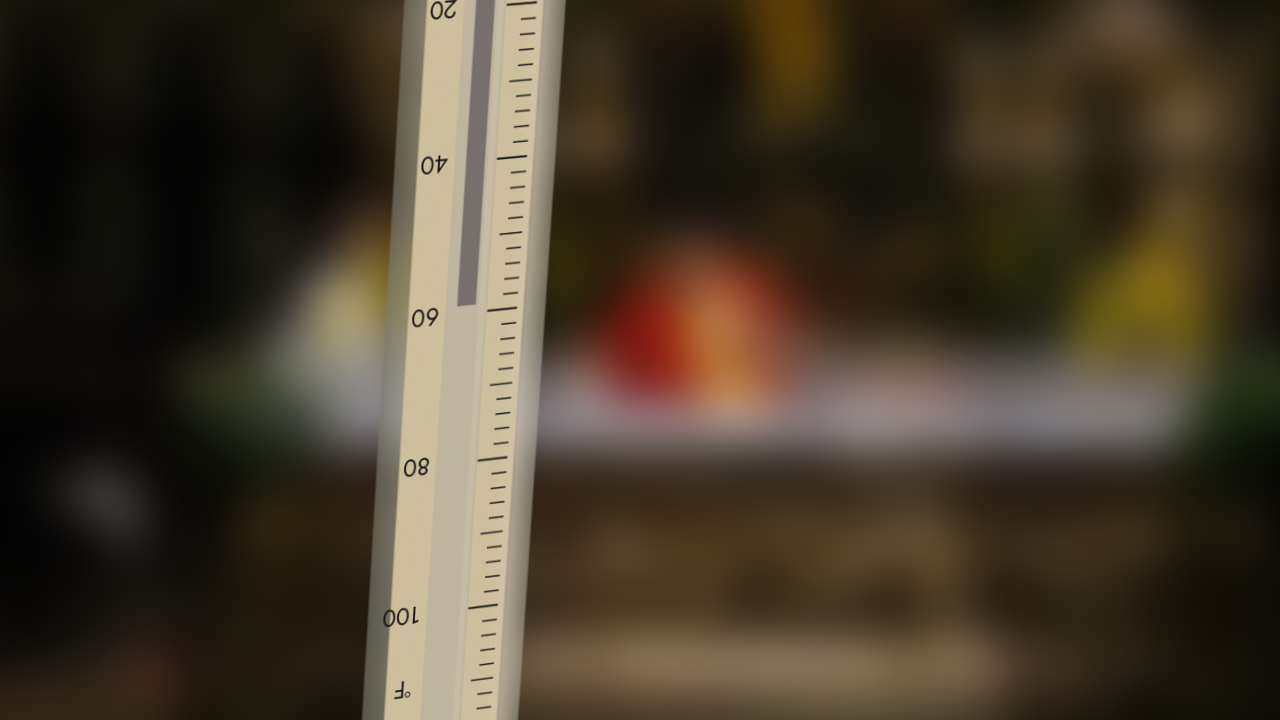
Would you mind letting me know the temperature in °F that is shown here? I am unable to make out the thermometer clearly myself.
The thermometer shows 59 °F
